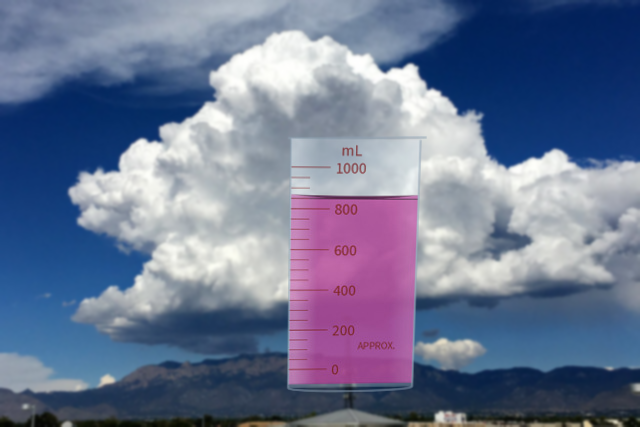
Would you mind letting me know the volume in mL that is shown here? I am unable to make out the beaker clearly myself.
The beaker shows 850 mL
